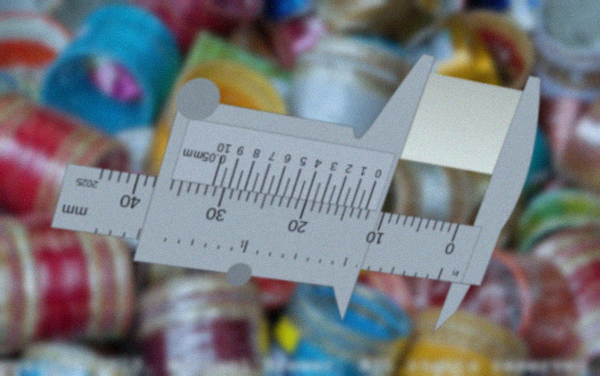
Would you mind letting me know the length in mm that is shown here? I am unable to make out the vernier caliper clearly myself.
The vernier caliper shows 12.4 mm
